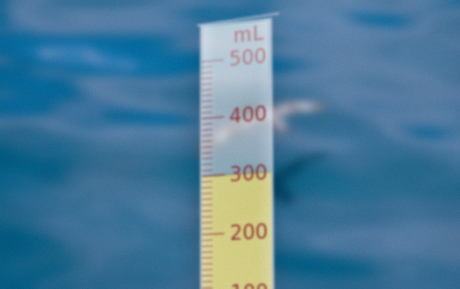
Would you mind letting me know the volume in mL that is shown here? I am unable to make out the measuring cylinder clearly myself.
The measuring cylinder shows 300 mL
